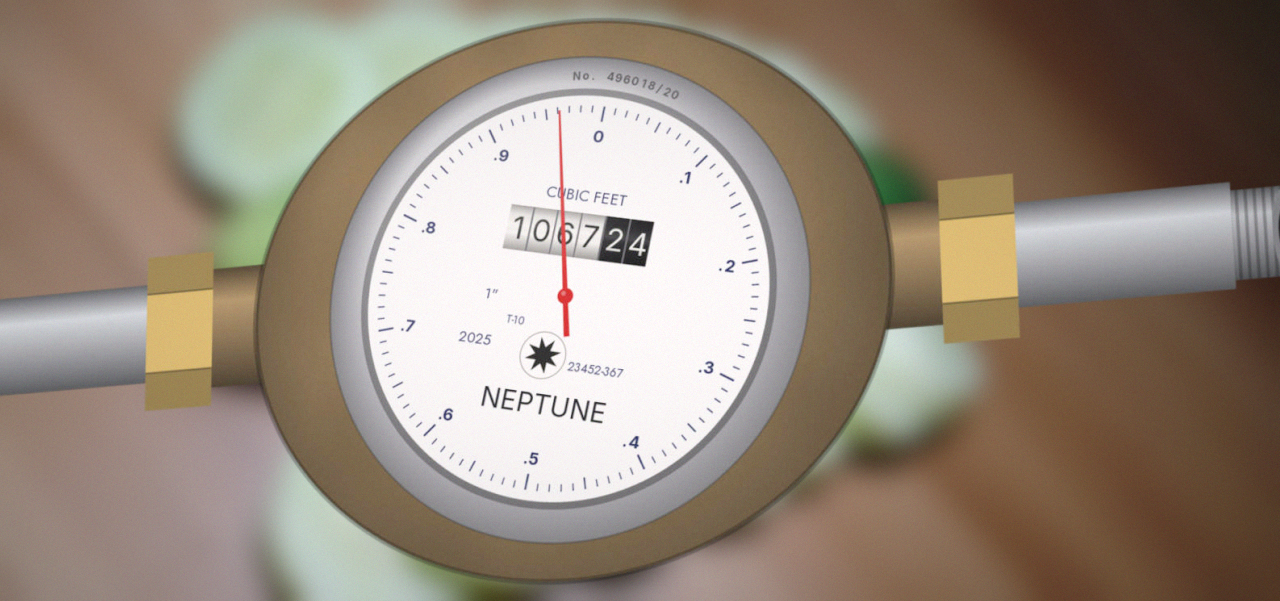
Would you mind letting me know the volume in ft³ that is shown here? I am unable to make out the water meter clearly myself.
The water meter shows 106723.96 ft³
